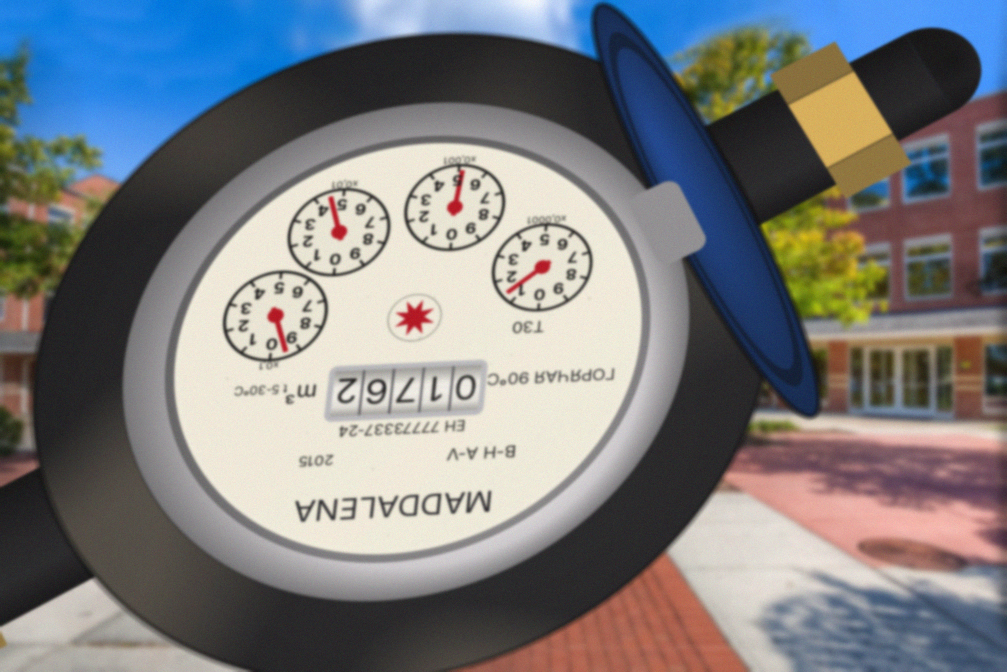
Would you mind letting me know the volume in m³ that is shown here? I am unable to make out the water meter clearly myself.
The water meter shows 1761.9451 m³
